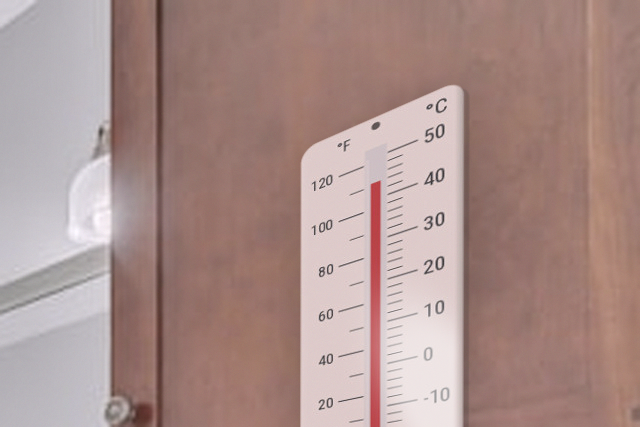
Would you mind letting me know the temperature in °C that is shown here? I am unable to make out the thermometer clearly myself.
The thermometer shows 44 °C
